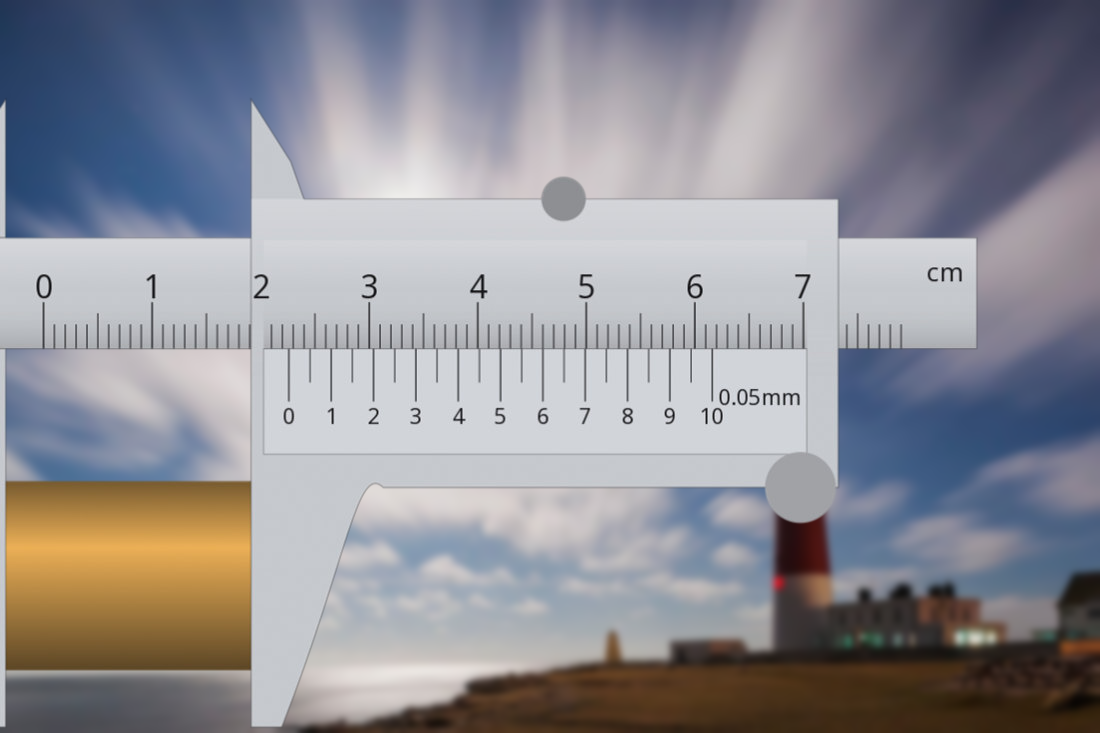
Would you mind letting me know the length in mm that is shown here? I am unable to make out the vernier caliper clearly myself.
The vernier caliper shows 22.6 mm
